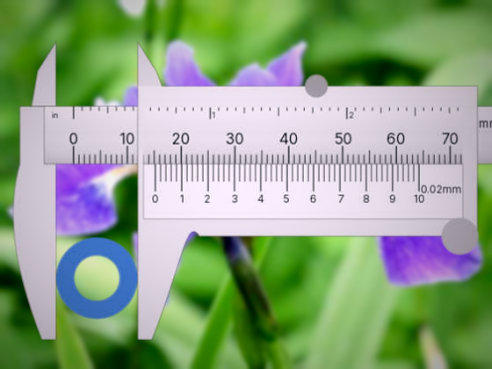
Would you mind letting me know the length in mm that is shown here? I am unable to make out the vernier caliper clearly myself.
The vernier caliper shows 15.2 mm
